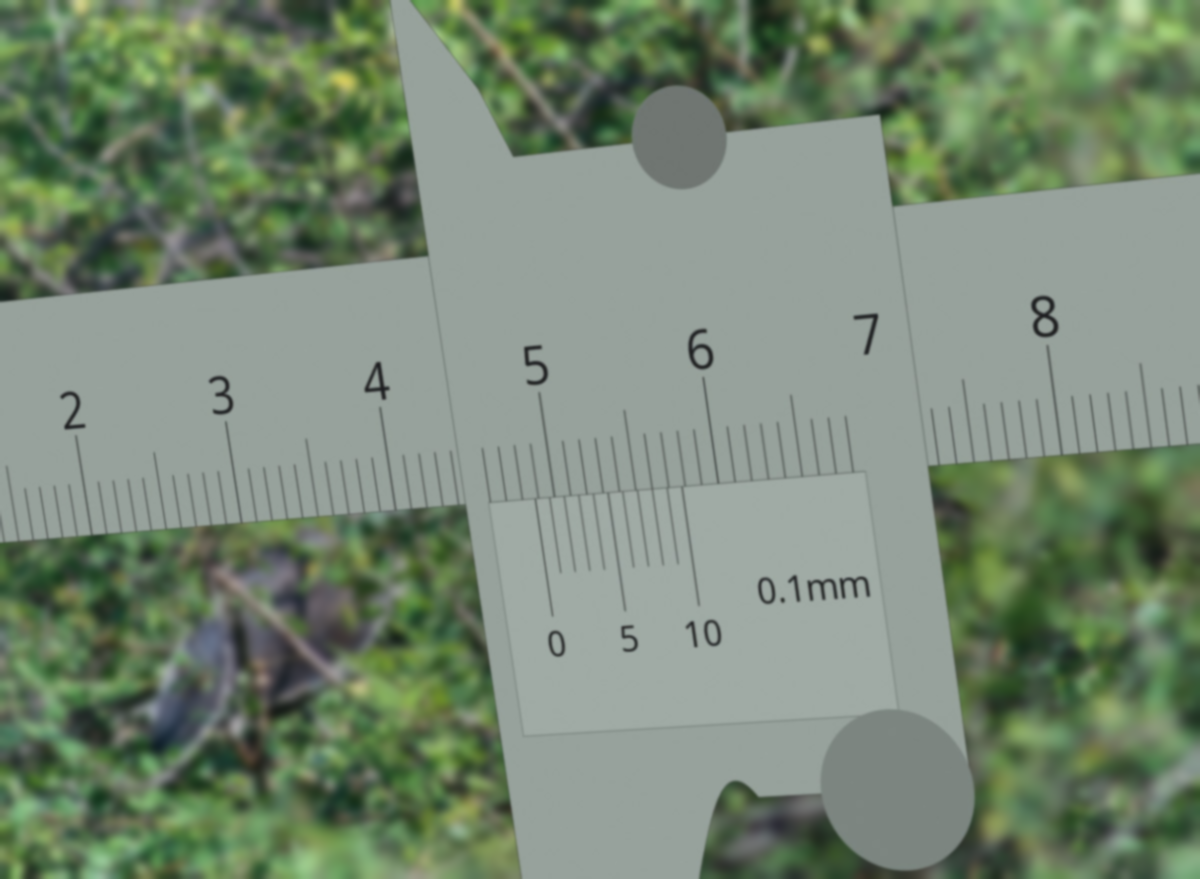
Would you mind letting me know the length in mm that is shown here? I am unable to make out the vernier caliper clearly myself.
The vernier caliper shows 48.8 mm
